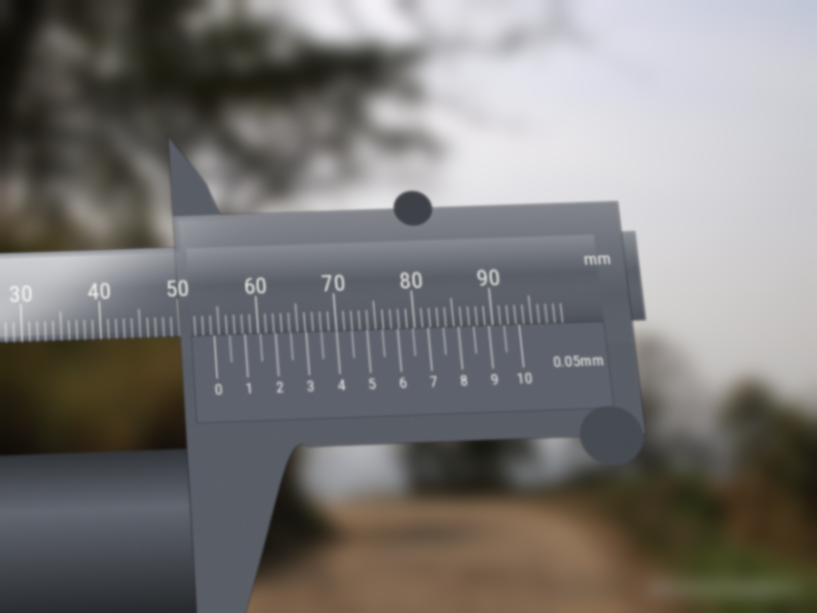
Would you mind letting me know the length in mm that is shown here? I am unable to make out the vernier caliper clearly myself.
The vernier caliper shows 54.4 mm
